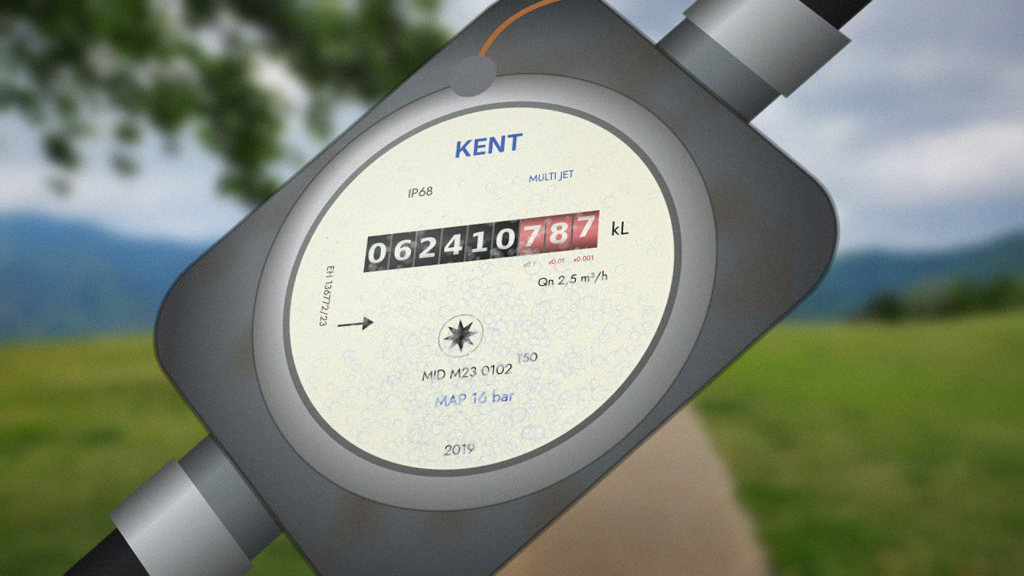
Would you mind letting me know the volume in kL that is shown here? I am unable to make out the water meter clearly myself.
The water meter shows 62410.787 kL
